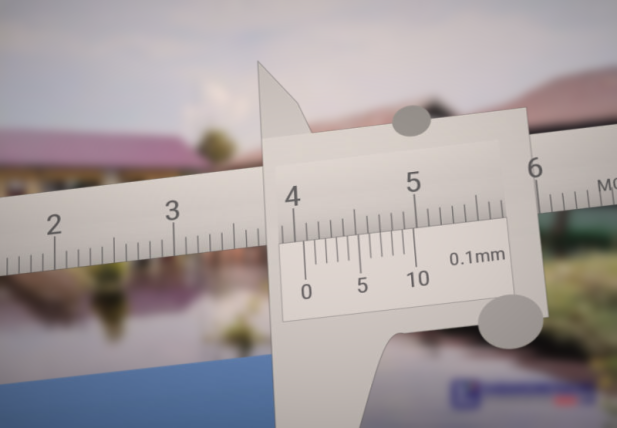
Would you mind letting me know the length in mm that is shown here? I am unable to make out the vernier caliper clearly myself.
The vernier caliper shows 40.7 mm
